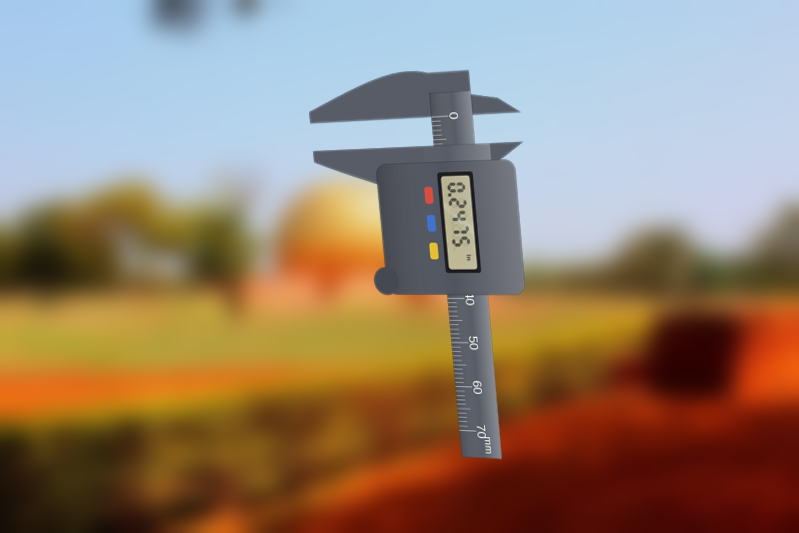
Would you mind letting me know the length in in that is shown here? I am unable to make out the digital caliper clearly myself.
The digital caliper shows 0.2475 in
